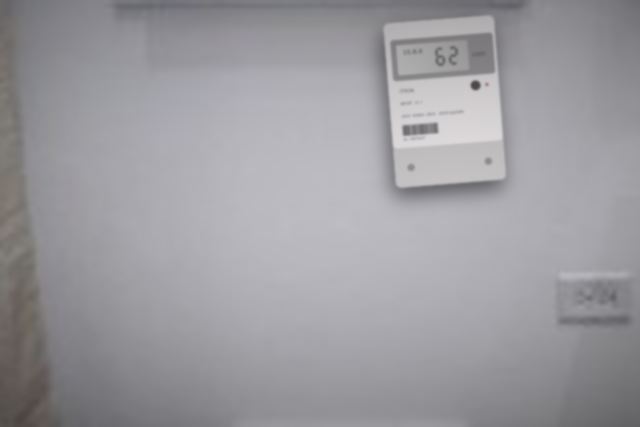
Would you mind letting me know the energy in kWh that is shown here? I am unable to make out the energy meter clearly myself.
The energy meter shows 62 kWh
